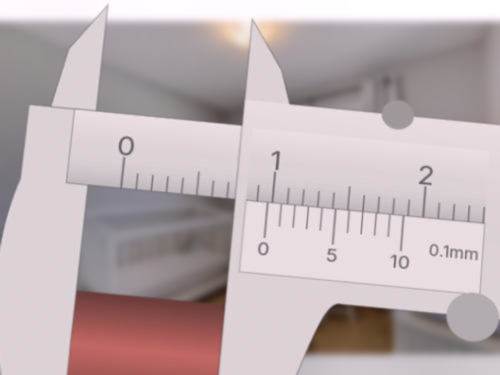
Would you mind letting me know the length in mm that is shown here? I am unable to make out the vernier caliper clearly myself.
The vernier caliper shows 9.7 mm
